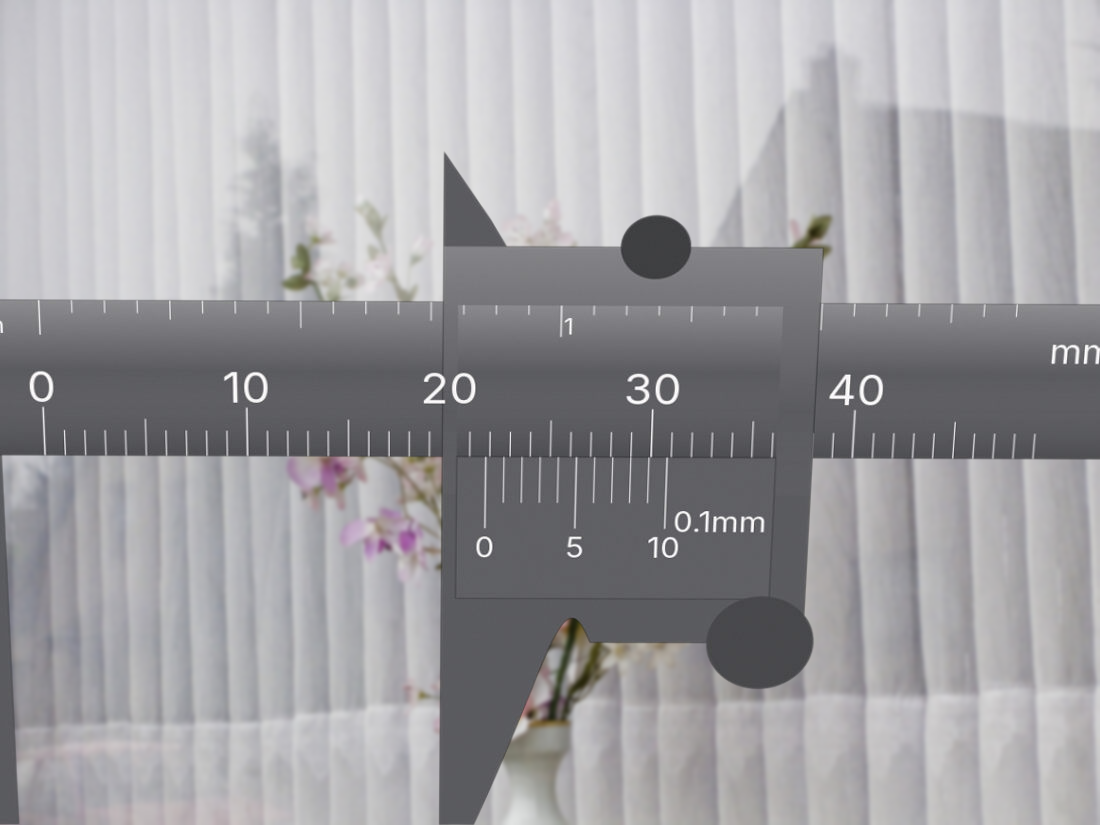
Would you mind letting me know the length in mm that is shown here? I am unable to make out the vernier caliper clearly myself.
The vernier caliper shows 21.8 mm
